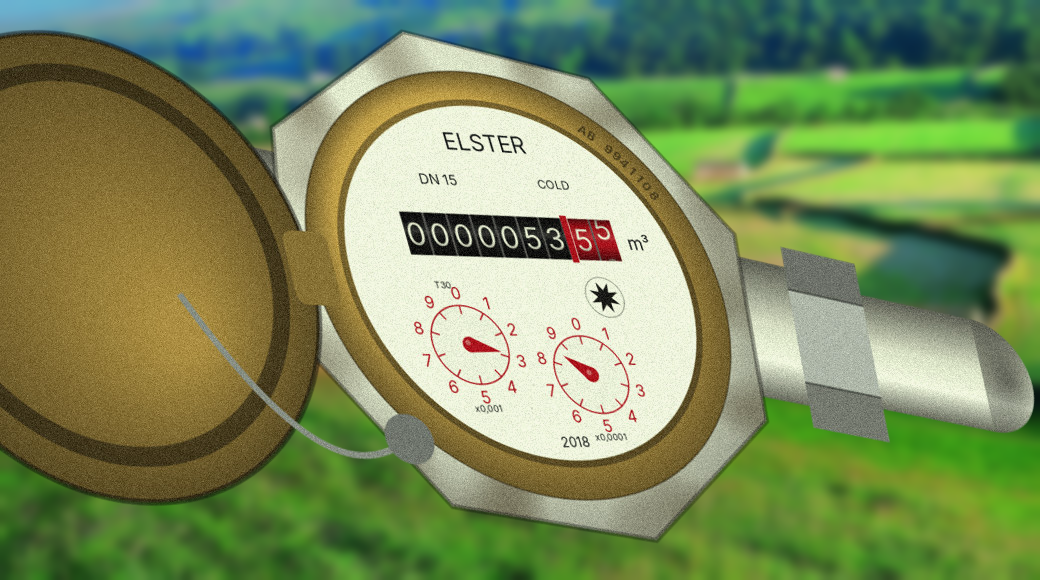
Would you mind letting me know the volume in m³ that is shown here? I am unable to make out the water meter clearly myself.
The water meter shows 53.5528 m³
